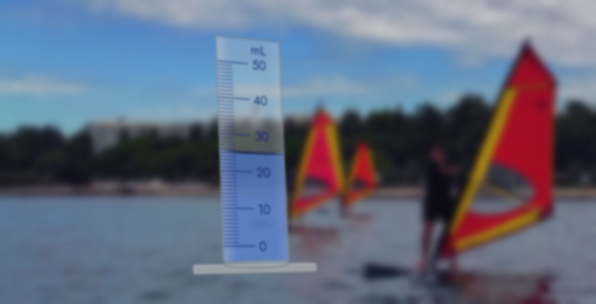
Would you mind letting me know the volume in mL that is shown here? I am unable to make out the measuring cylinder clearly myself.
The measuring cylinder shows 25 mL
